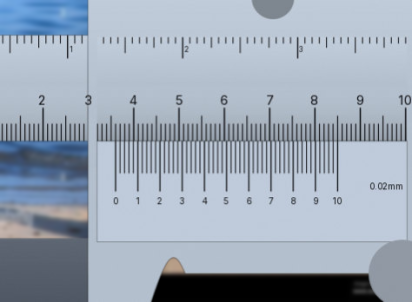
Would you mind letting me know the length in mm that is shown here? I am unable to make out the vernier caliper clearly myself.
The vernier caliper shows 36.0 mm
